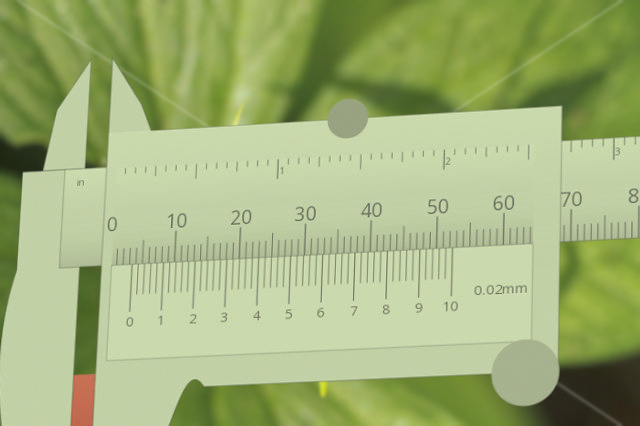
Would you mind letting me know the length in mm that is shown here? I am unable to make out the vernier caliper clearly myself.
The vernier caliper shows 3.4 mm
